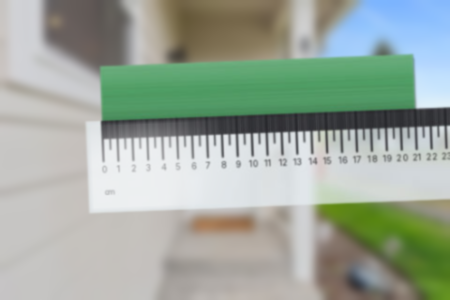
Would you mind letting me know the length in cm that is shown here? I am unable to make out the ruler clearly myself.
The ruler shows 21 cm
